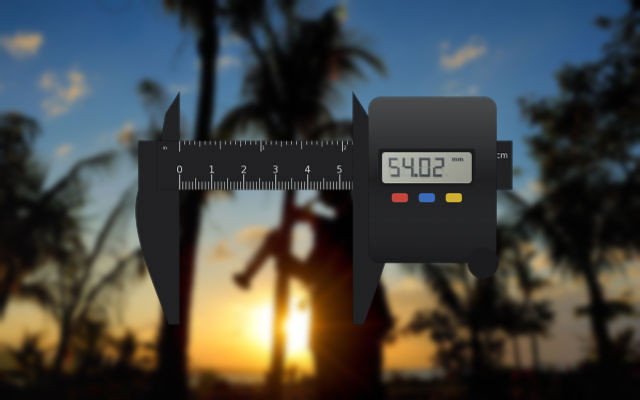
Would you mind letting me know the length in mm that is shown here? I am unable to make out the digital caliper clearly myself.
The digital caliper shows 54.02 mm
